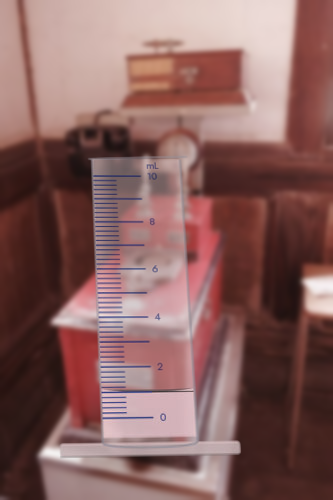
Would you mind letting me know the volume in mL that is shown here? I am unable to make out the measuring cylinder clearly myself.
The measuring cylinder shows 1 mL
